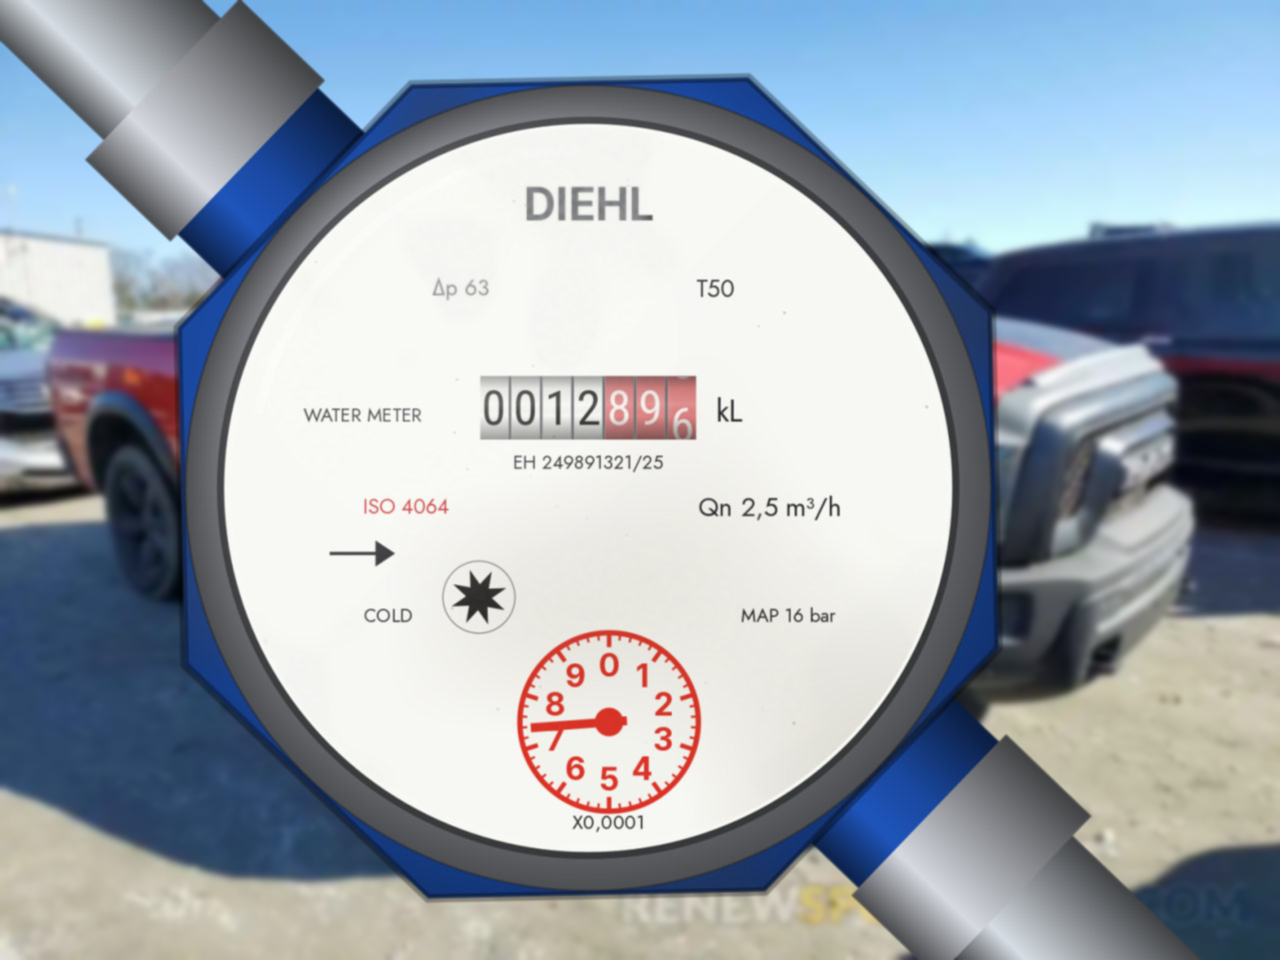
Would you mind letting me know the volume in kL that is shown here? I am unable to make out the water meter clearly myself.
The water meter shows 12.8957 kL
